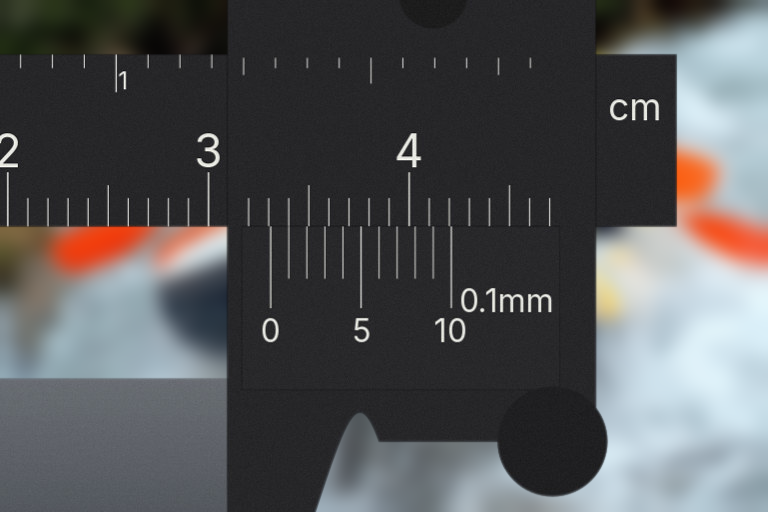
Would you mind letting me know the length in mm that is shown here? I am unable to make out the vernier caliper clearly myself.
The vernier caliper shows 33.1 mm
